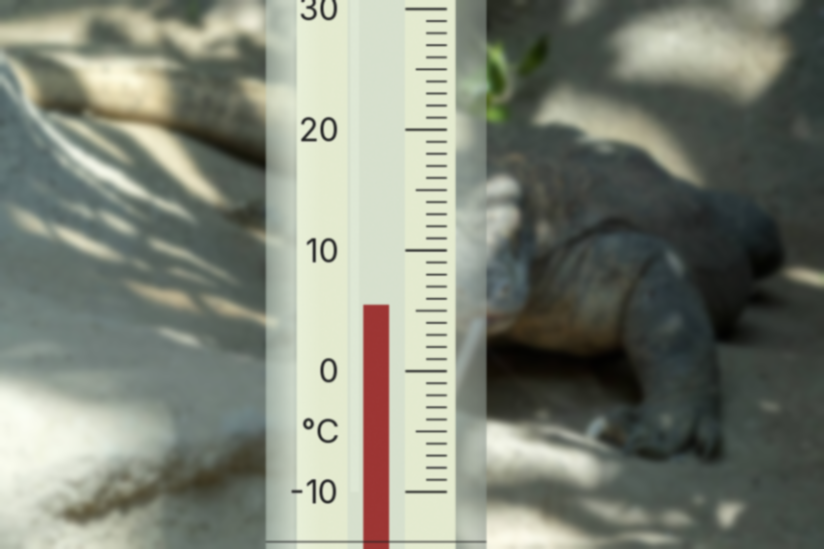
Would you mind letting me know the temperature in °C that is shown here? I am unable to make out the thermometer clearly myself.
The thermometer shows 5.5 °C
